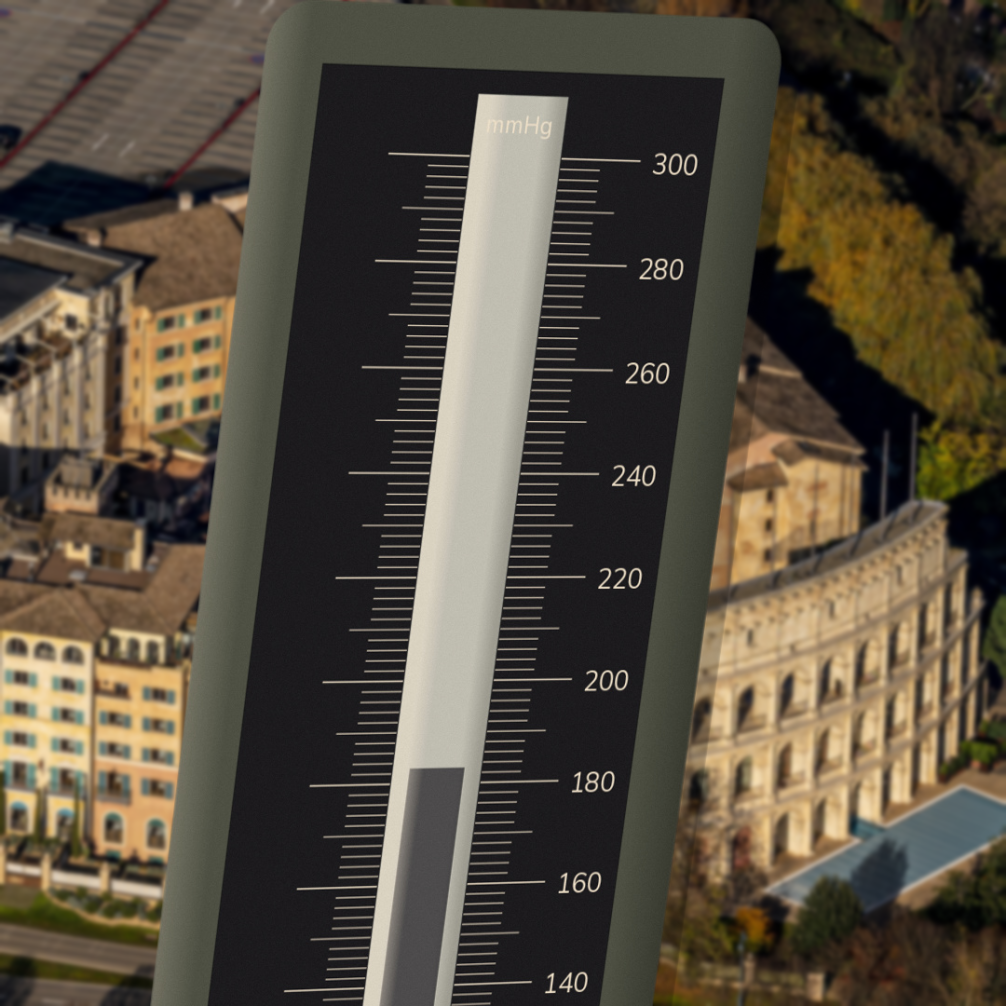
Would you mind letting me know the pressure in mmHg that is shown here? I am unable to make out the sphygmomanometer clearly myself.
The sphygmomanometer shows 183 mmHg
